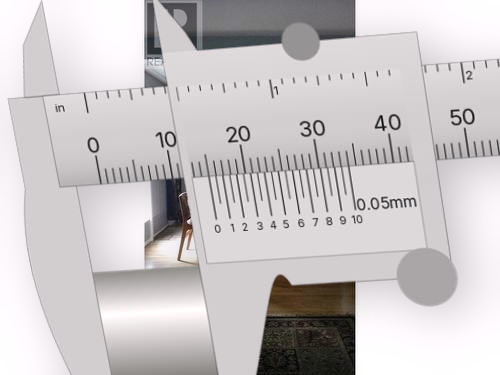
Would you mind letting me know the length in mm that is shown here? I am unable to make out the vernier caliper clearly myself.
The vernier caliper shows 15.0 mm
